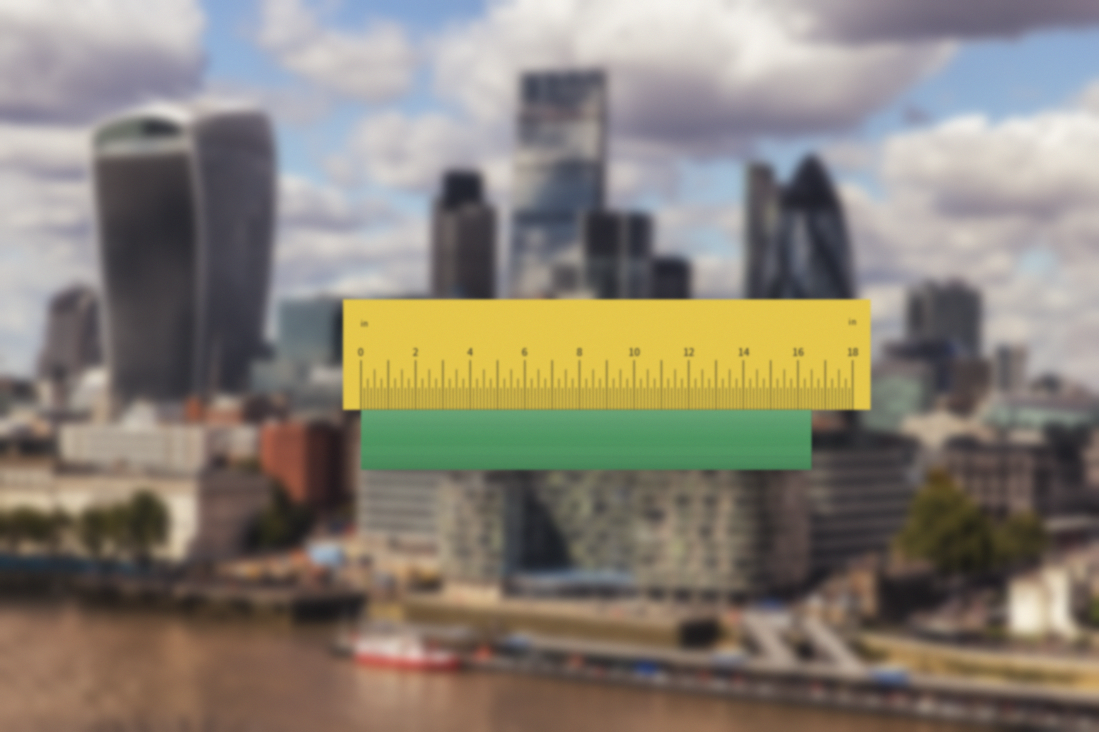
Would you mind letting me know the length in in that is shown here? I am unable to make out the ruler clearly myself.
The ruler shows 16.5 in
